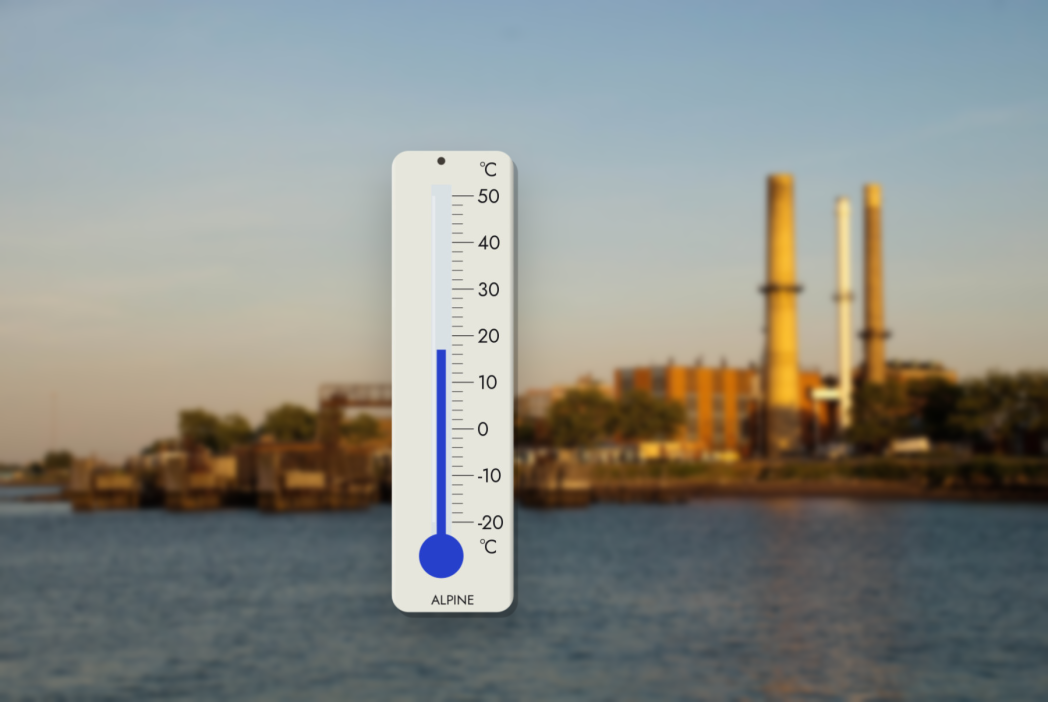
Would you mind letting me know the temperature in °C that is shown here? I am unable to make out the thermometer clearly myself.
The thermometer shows 17 °C
